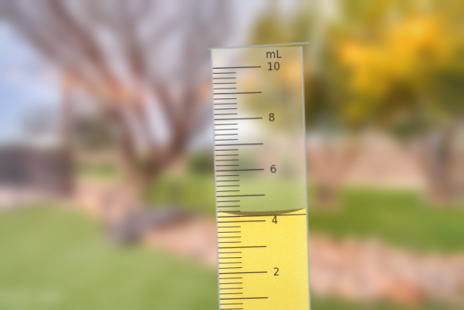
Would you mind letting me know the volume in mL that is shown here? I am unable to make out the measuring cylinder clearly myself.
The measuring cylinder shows 4.2 mL
